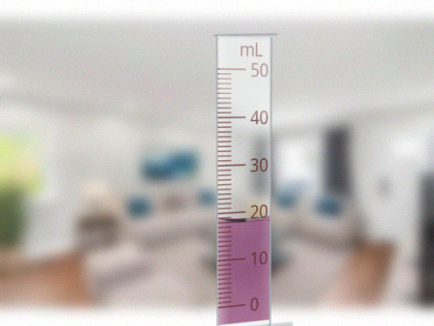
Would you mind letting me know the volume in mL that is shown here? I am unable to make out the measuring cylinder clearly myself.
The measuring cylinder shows 18 mL
